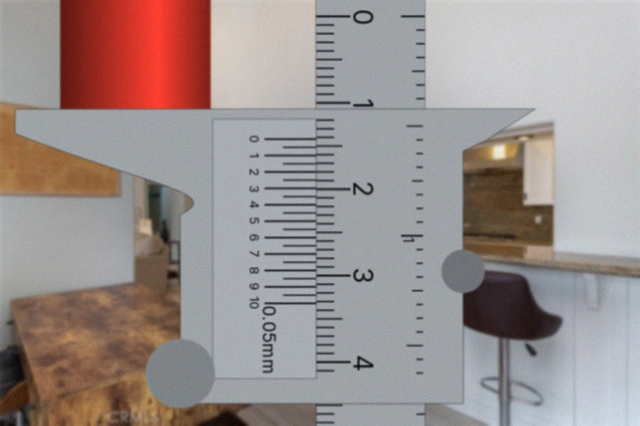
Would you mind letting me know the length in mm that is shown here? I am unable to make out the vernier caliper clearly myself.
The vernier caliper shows 14.2 mm
